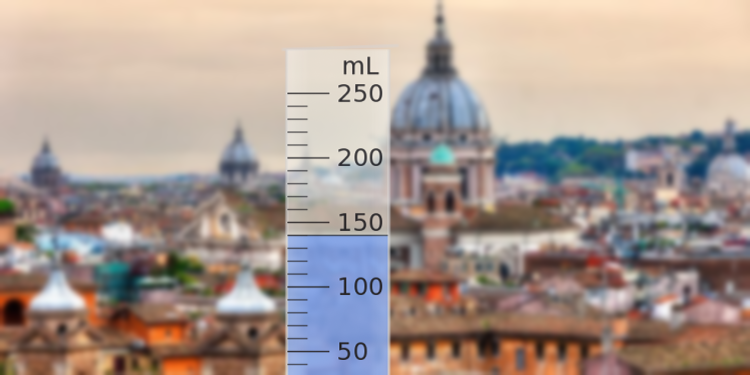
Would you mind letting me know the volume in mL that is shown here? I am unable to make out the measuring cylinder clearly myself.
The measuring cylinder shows 140 mL
